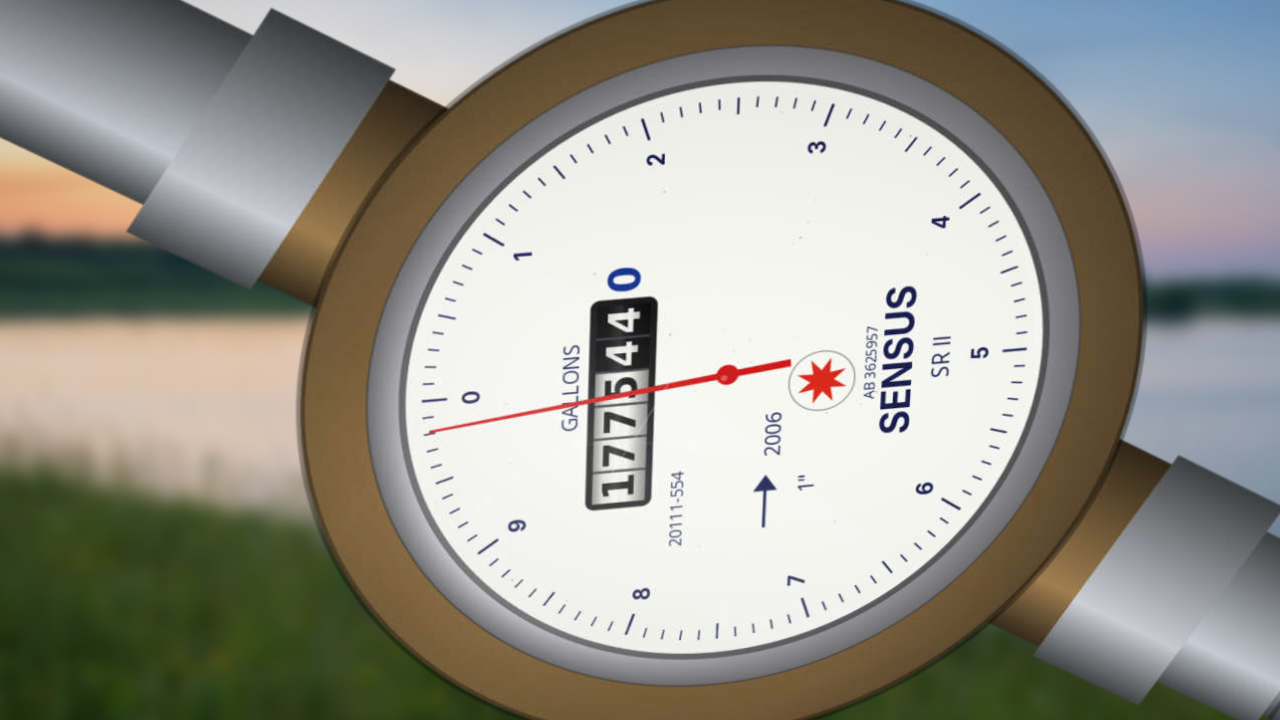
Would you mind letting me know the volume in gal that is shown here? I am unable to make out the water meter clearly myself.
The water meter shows 1775439.8 gal
